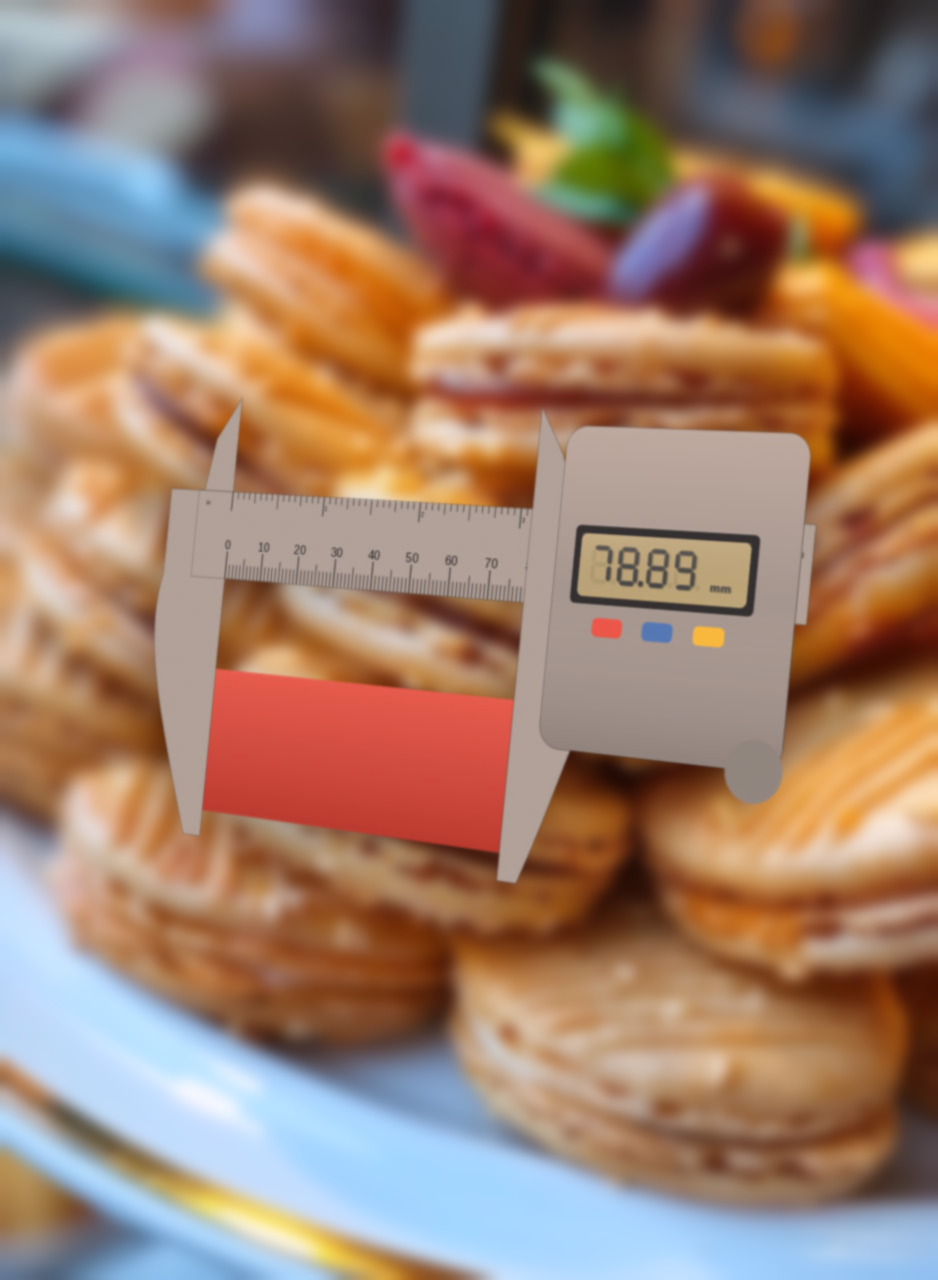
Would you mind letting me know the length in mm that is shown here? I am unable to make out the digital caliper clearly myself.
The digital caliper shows 78.89 mm
